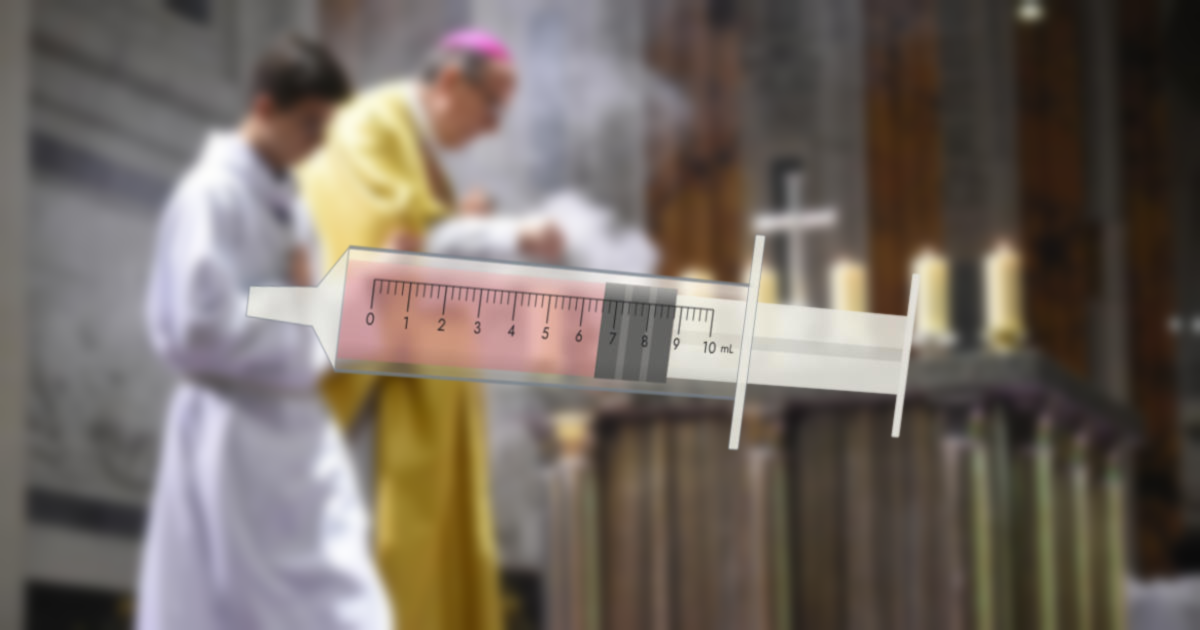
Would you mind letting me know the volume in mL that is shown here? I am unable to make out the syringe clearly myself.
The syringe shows 6.6 mL
